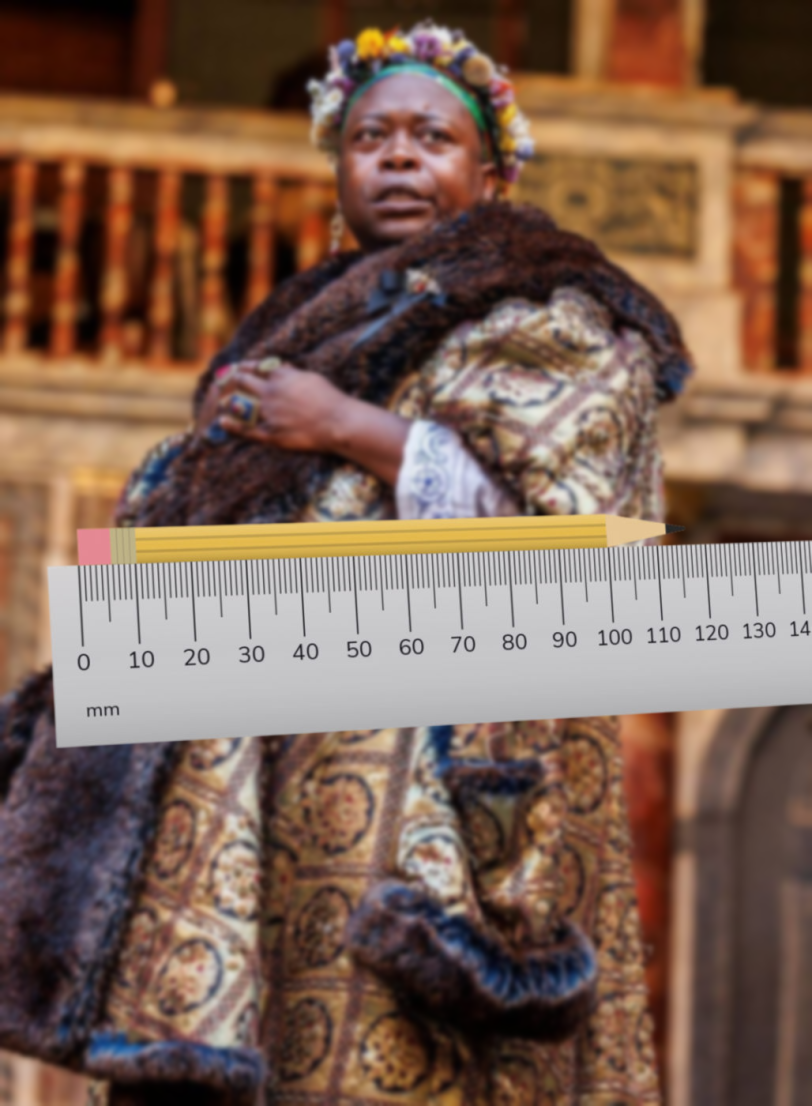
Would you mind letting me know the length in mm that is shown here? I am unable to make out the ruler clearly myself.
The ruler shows 116 mm
